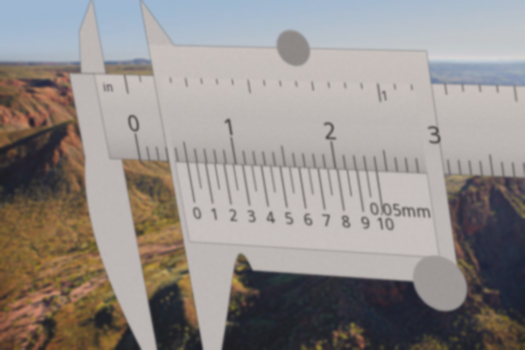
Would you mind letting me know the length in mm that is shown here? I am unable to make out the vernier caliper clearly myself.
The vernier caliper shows 5.0 mm
